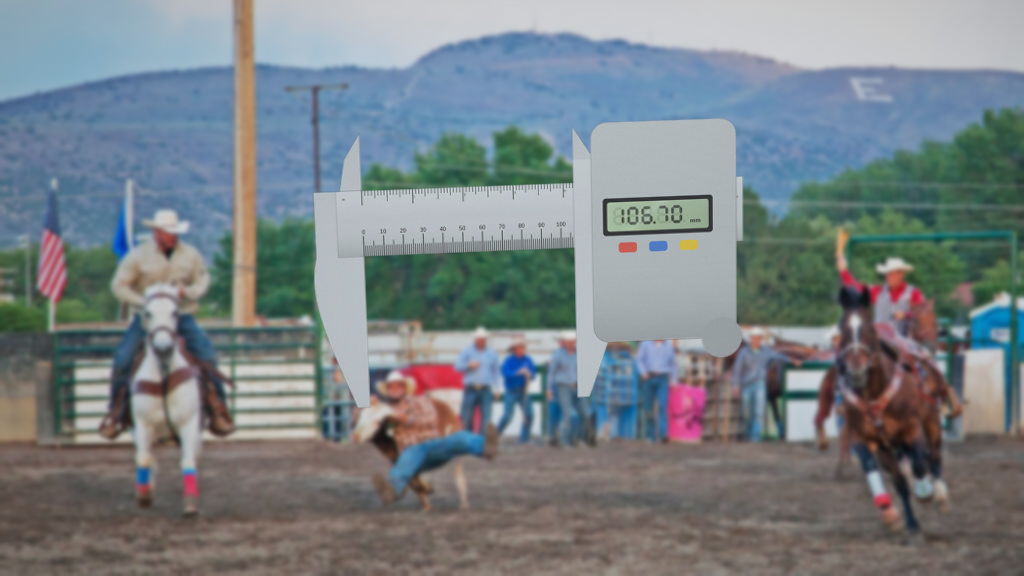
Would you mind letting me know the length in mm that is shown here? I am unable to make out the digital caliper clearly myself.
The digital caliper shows 106.70 mm
